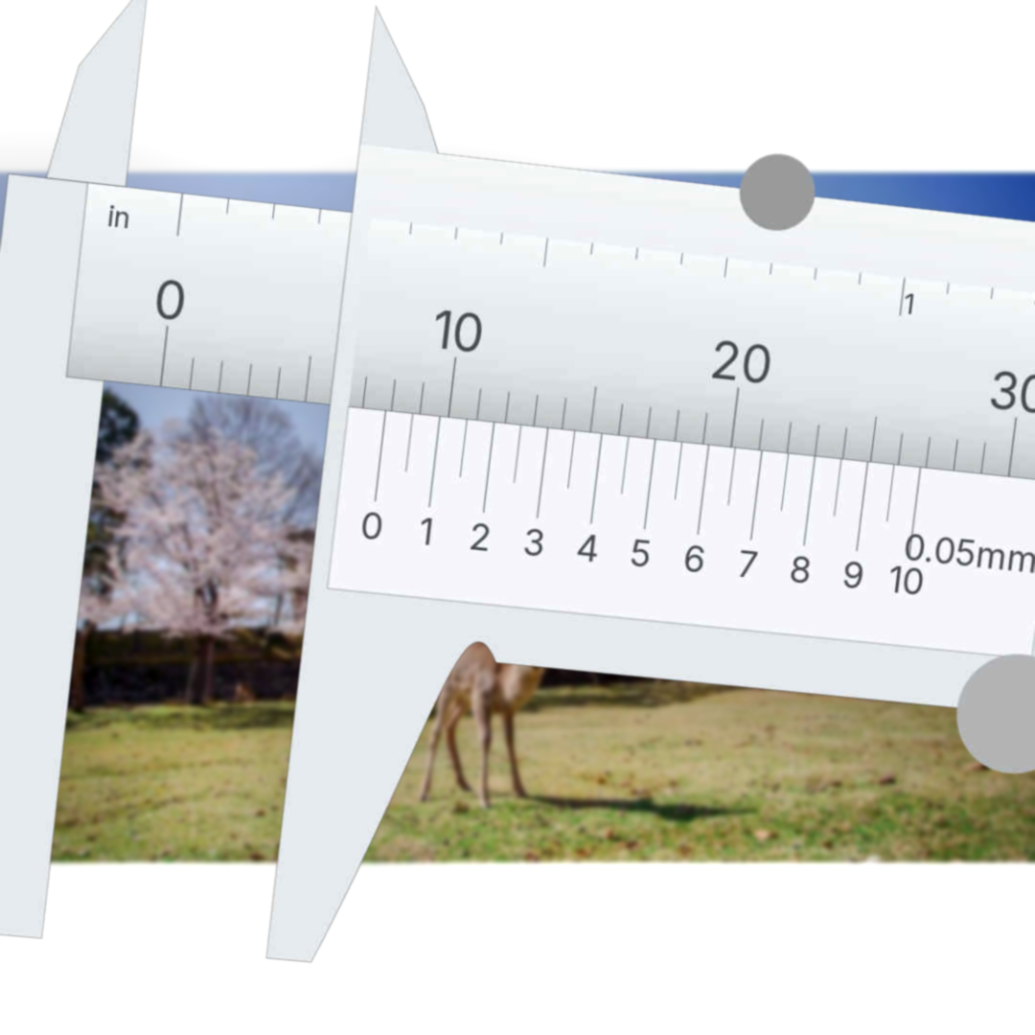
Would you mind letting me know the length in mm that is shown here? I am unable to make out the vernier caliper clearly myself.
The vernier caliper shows 7.80 mm
